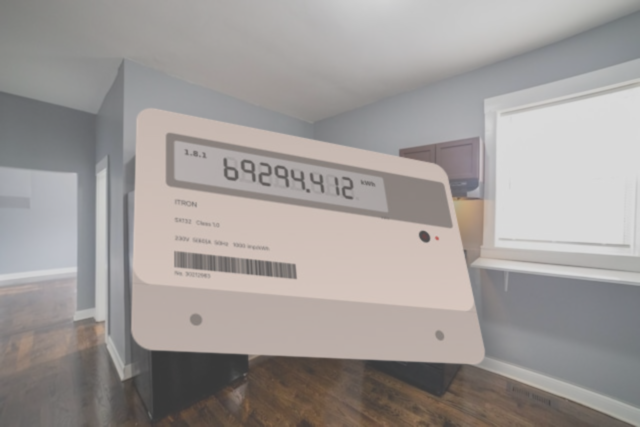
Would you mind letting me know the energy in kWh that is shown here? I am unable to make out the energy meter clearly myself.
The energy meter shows 69294.412 kWh
